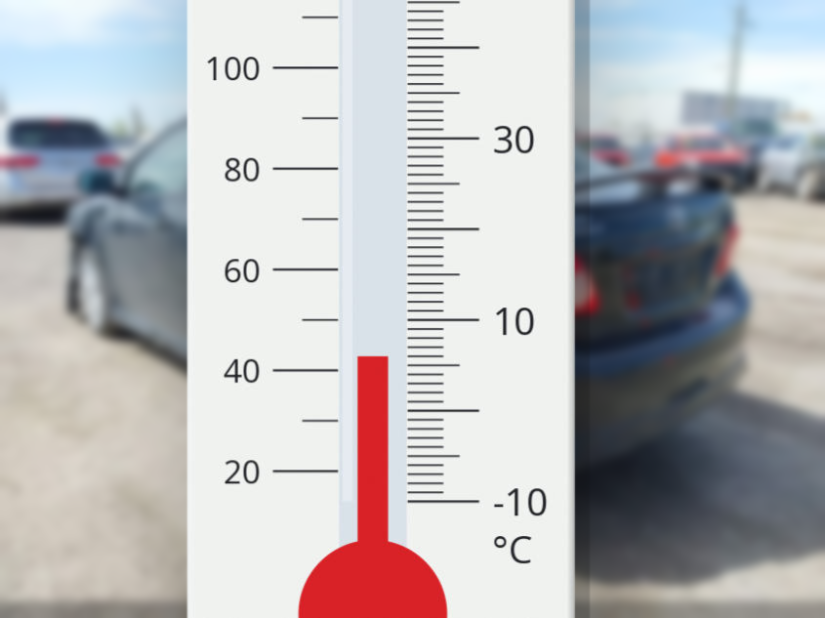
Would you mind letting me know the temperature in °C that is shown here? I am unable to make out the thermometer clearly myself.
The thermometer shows 6 °C
